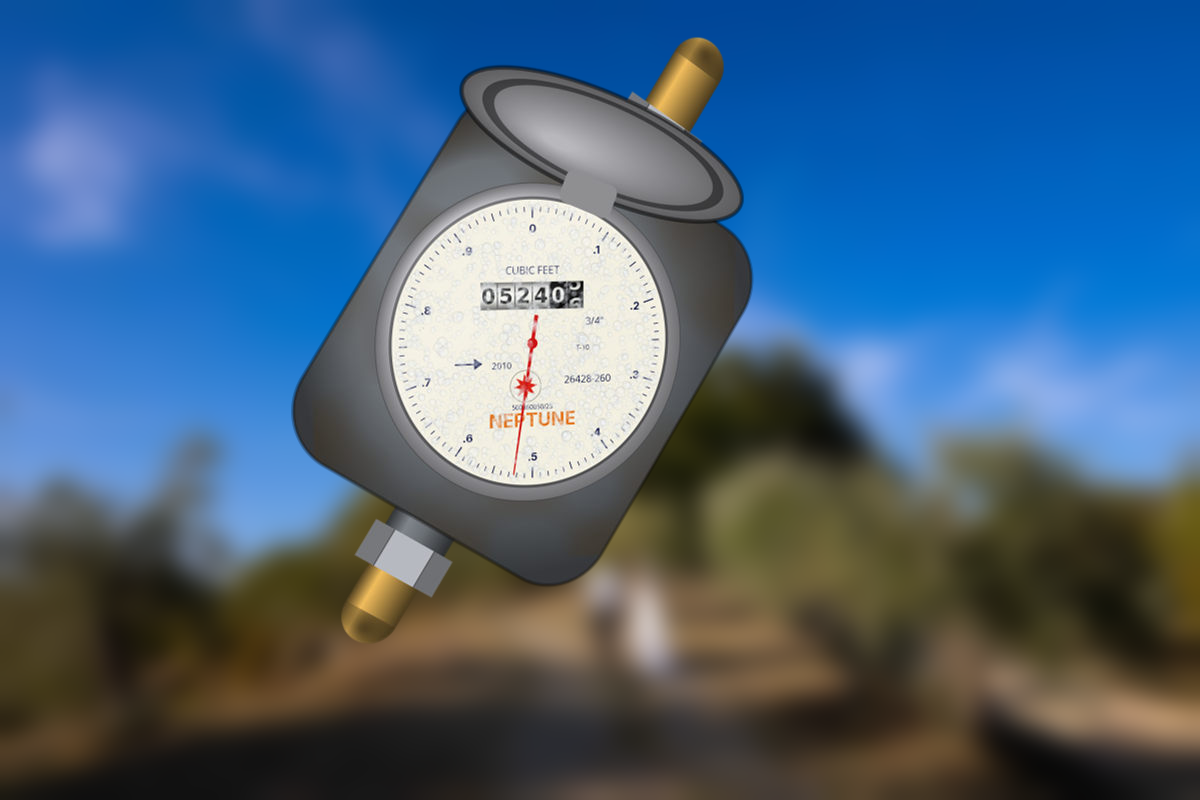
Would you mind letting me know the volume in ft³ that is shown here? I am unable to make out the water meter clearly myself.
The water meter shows 52405.52 ft³
